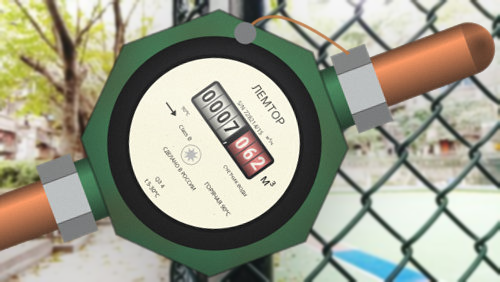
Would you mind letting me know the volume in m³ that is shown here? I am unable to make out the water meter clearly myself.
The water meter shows 7.062 m³
